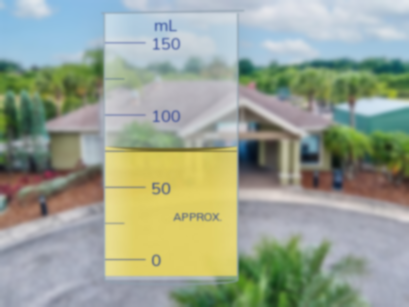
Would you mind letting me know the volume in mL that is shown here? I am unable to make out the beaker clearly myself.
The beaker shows 75 mL
